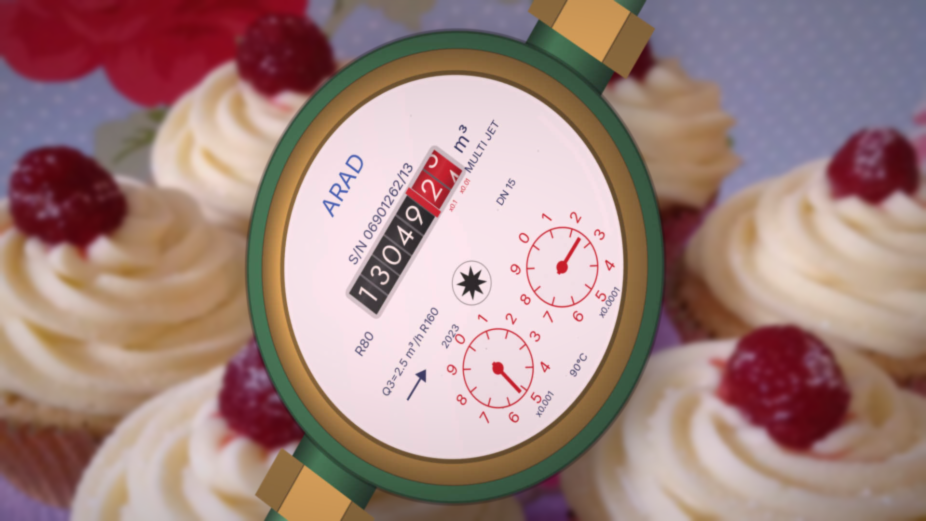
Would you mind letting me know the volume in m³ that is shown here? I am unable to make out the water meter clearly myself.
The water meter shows 13049.2352 m³
